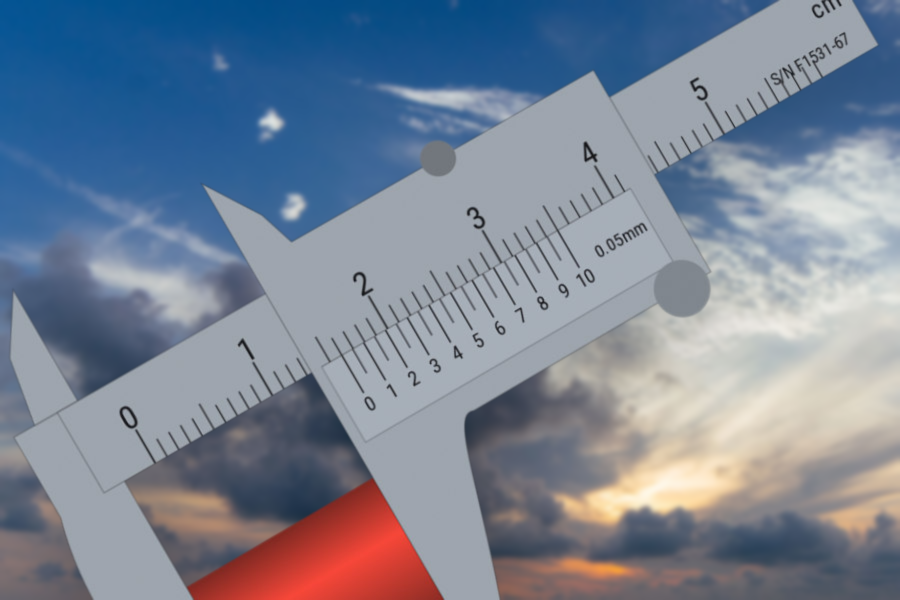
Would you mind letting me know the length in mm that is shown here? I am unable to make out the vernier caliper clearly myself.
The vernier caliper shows 16.0 mm
